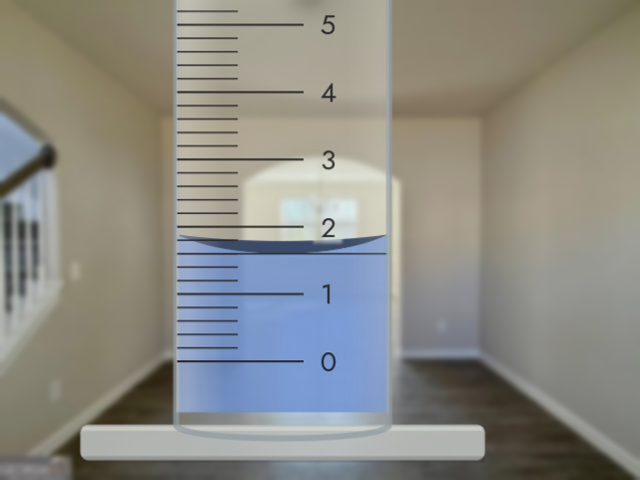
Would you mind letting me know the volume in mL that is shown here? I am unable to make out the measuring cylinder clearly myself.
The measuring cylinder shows 1.6 mL
